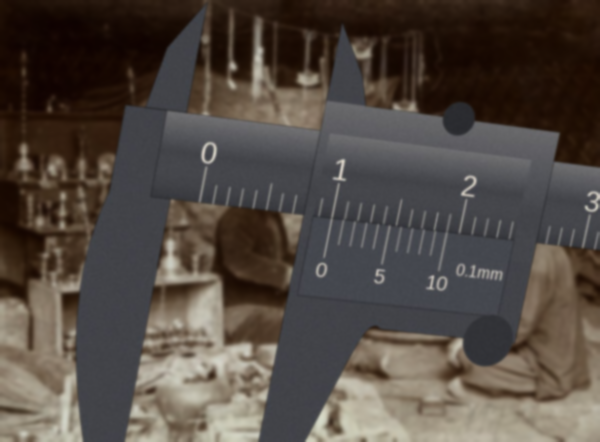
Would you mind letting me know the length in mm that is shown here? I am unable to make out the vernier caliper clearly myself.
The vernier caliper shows 10.0 mm
